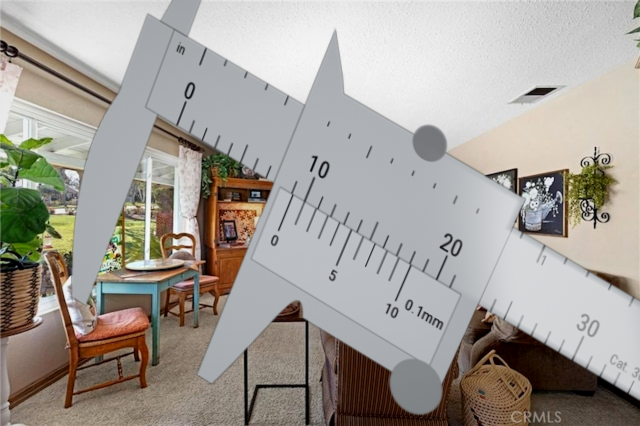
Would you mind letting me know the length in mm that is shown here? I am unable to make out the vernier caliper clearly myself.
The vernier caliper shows 9.1 mm
